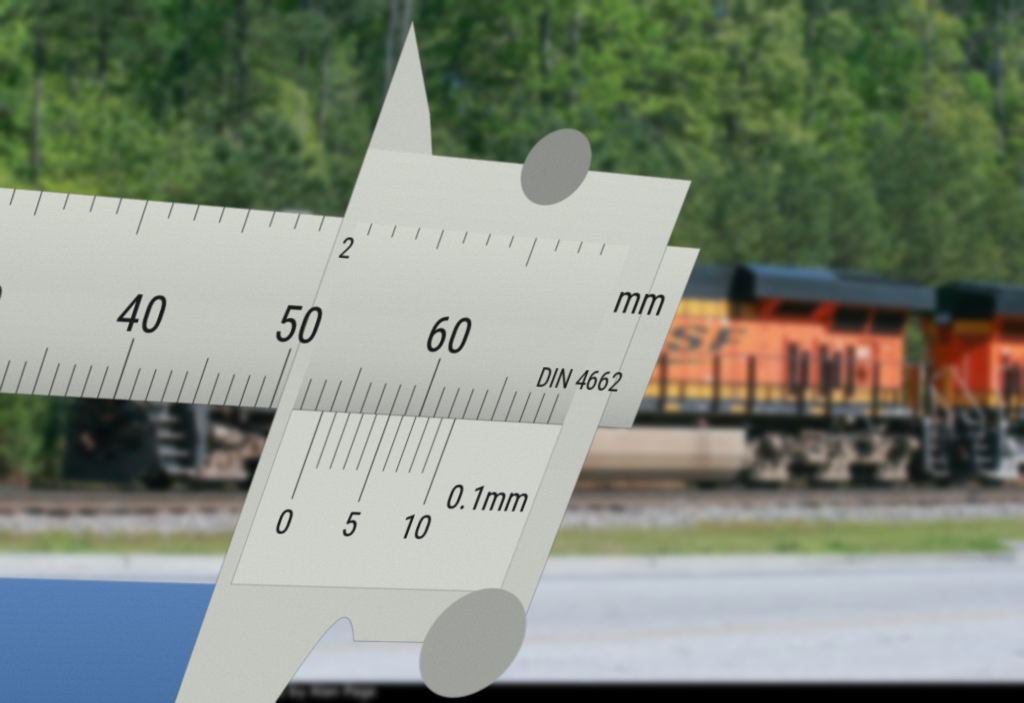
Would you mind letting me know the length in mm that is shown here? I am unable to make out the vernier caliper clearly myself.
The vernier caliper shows 53.5 mm
